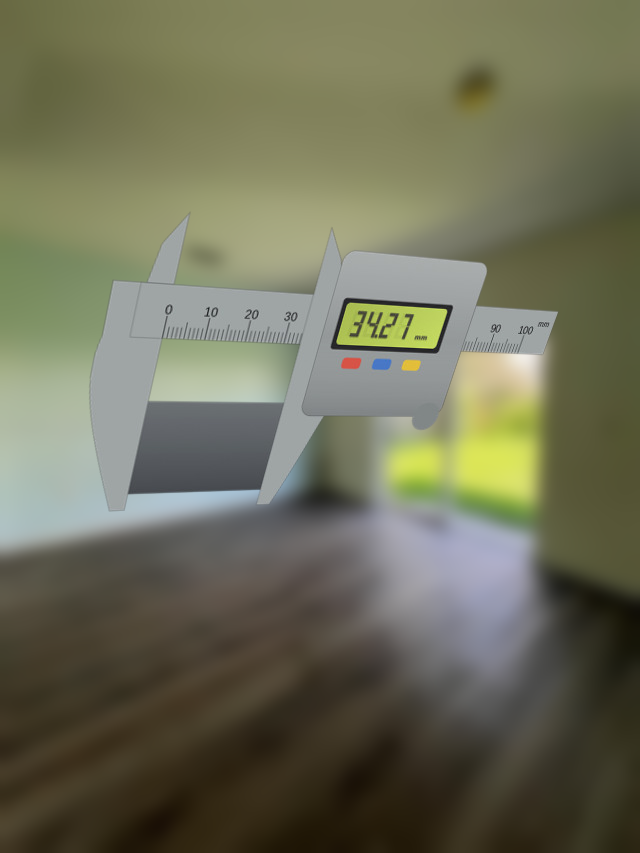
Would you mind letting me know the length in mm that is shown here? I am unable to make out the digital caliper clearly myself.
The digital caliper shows 34.27 mm
